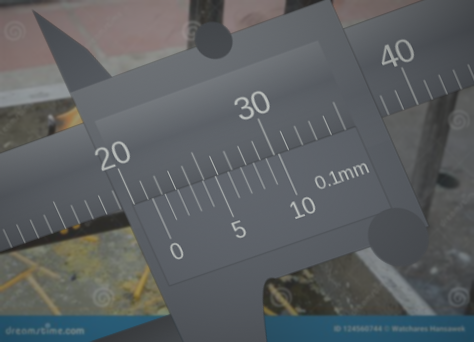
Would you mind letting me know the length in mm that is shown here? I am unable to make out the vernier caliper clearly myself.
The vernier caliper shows 21.3 mm
